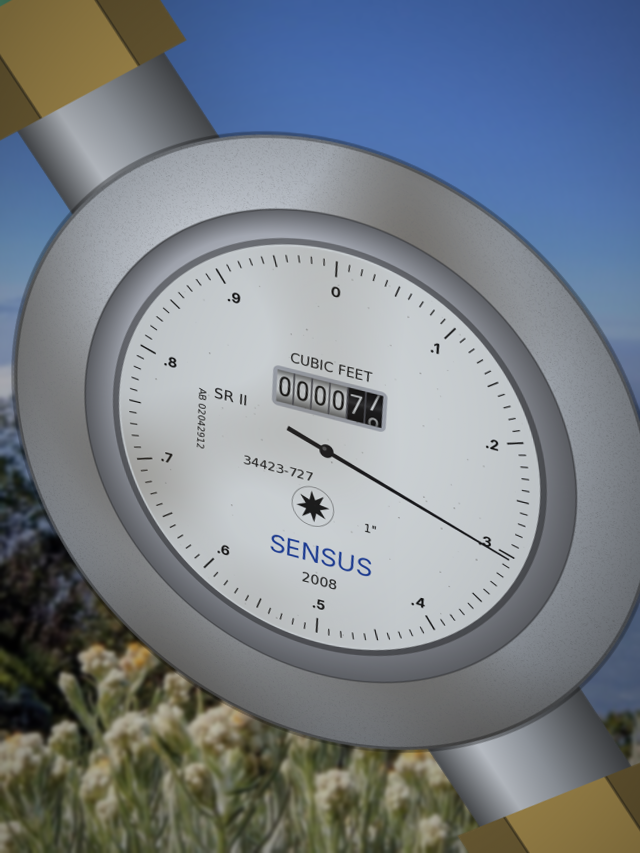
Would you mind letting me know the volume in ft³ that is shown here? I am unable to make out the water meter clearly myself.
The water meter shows 77.30 ft³
